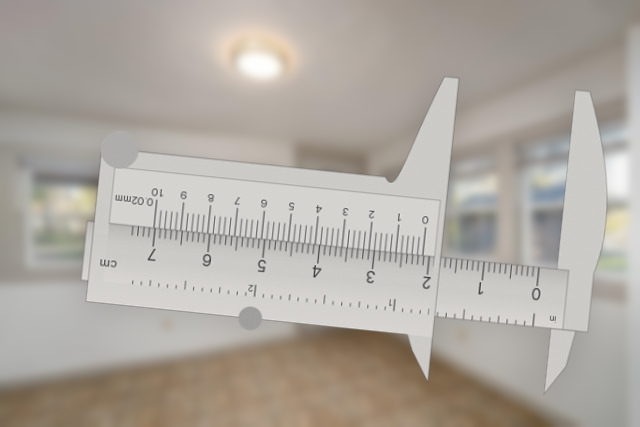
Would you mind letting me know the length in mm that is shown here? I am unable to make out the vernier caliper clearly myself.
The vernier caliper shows 21.2 mm
